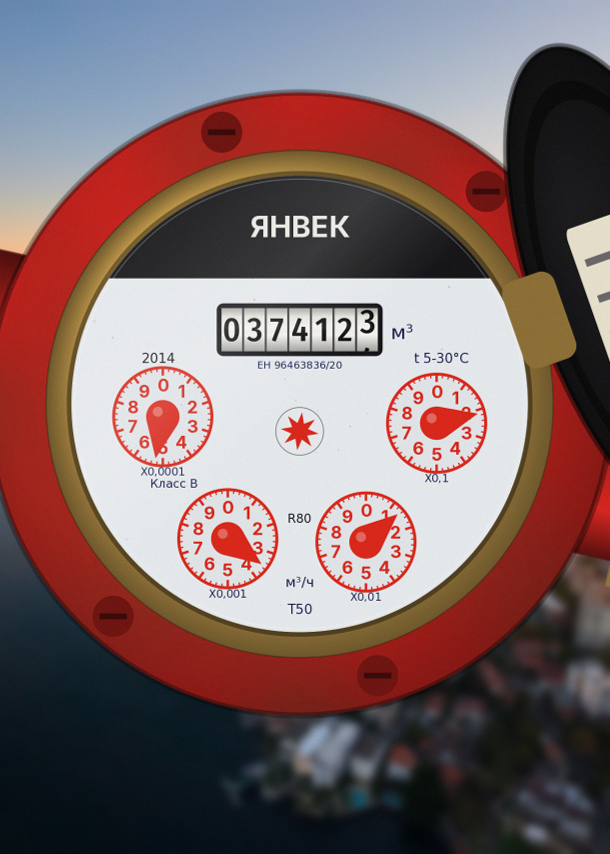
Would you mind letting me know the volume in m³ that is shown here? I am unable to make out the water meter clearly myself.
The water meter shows 374123.2135 m³
